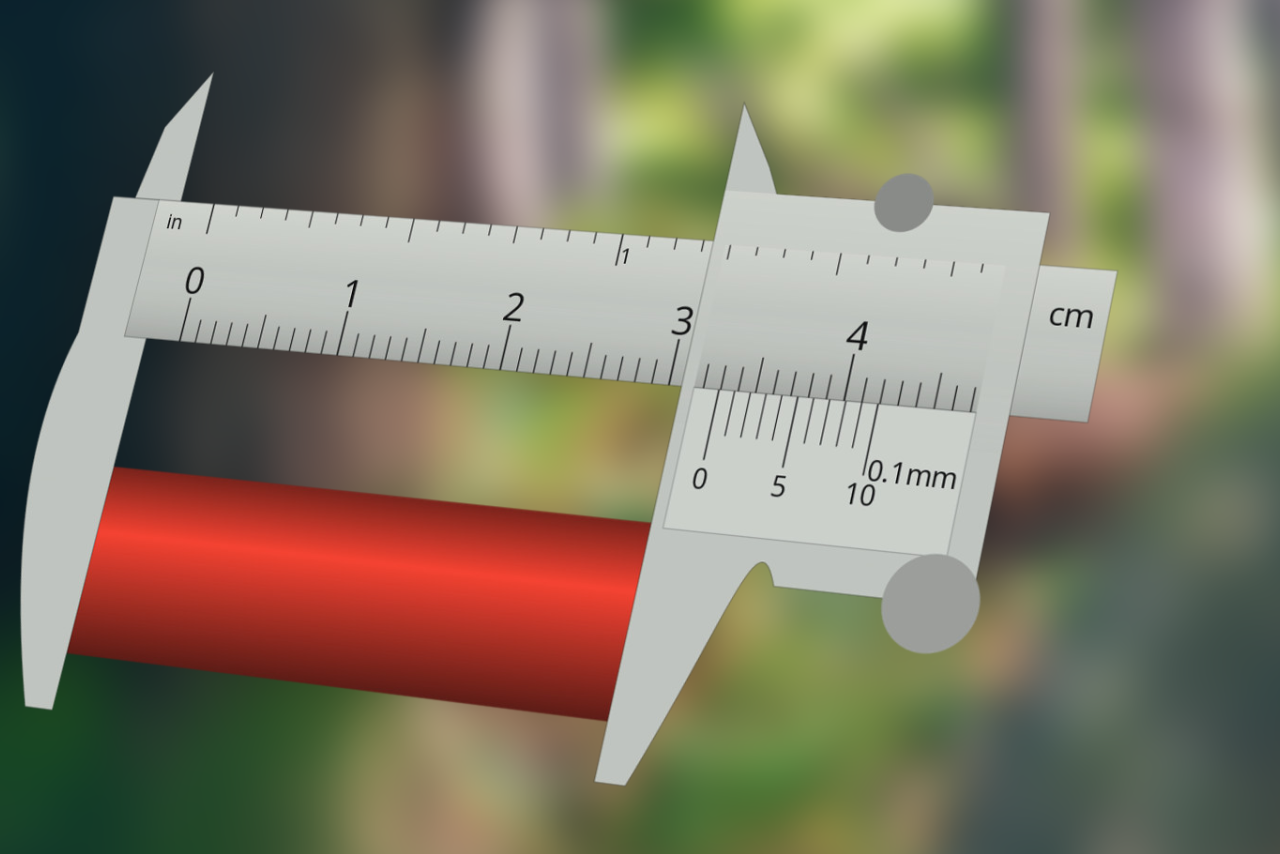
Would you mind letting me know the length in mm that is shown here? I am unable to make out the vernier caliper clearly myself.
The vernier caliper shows 32.9 mm
